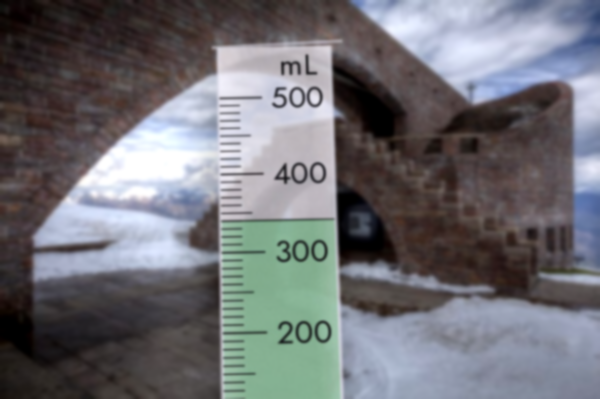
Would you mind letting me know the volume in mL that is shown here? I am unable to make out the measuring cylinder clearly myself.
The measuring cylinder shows 340 mL
